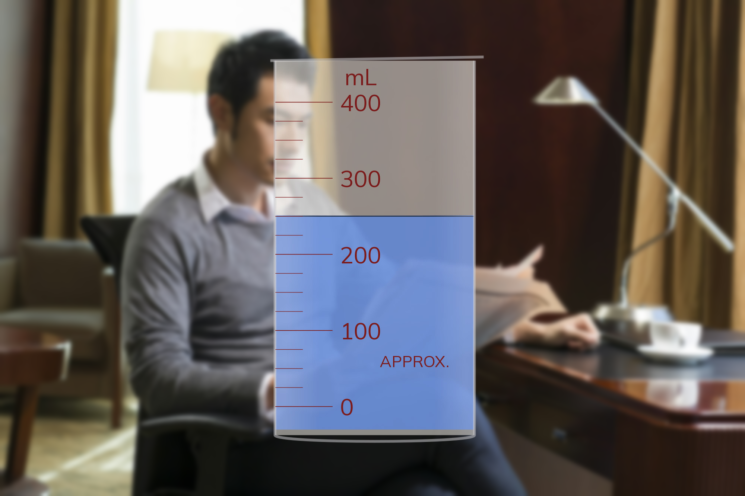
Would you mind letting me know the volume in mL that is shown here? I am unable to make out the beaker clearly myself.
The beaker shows 250 mL
